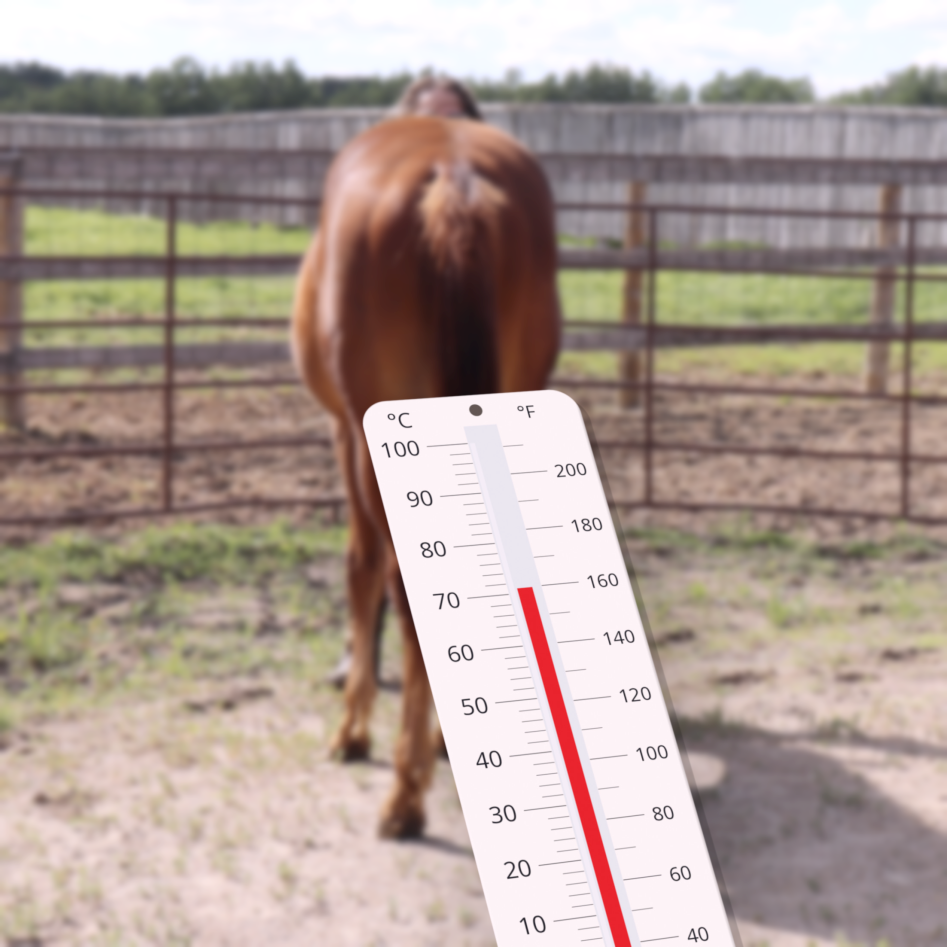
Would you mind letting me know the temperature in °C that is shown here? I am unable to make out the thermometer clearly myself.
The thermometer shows 71 °C
